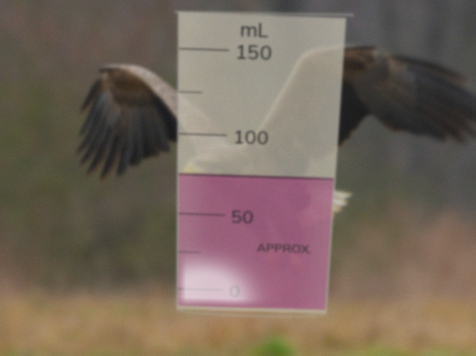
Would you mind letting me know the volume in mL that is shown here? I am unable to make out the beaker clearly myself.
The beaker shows 75 mL
